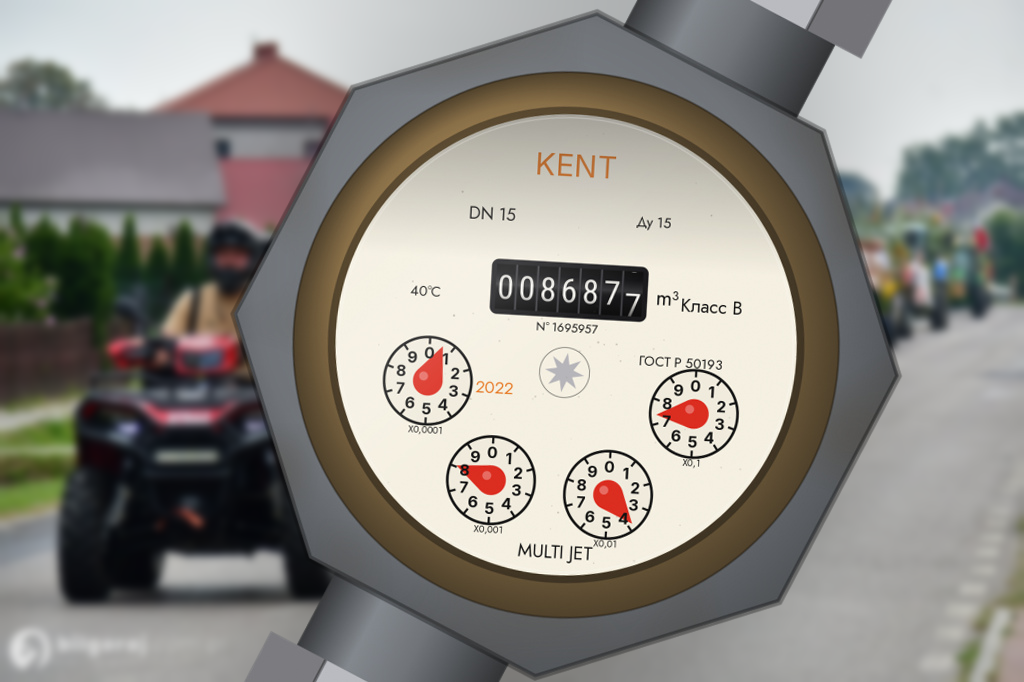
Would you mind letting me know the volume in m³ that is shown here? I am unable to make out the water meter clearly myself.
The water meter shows 86876.7380 m³
